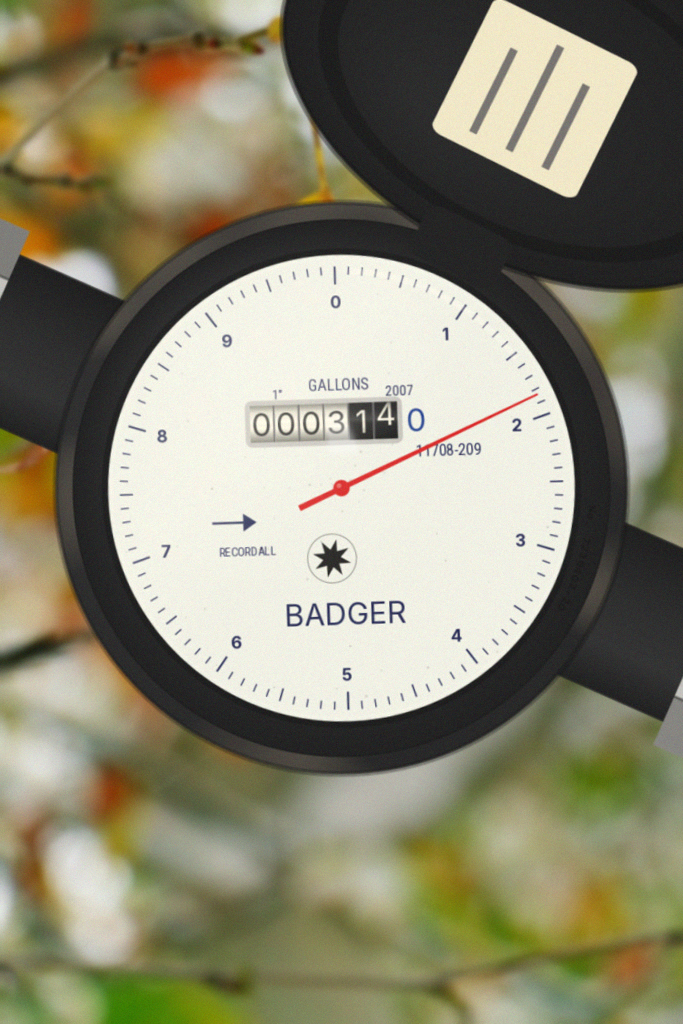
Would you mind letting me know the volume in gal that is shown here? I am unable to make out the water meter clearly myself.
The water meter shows 3141.8 gal
